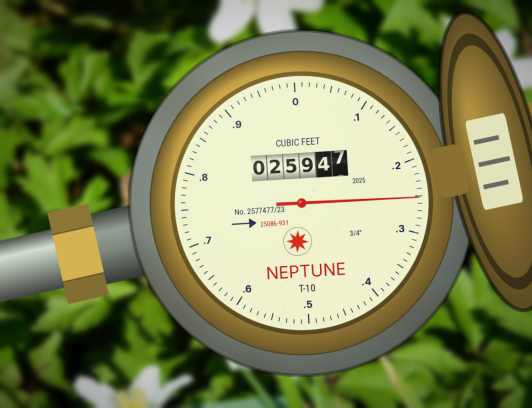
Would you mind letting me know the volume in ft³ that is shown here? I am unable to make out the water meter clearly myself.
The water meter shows 25947.25 ft³
